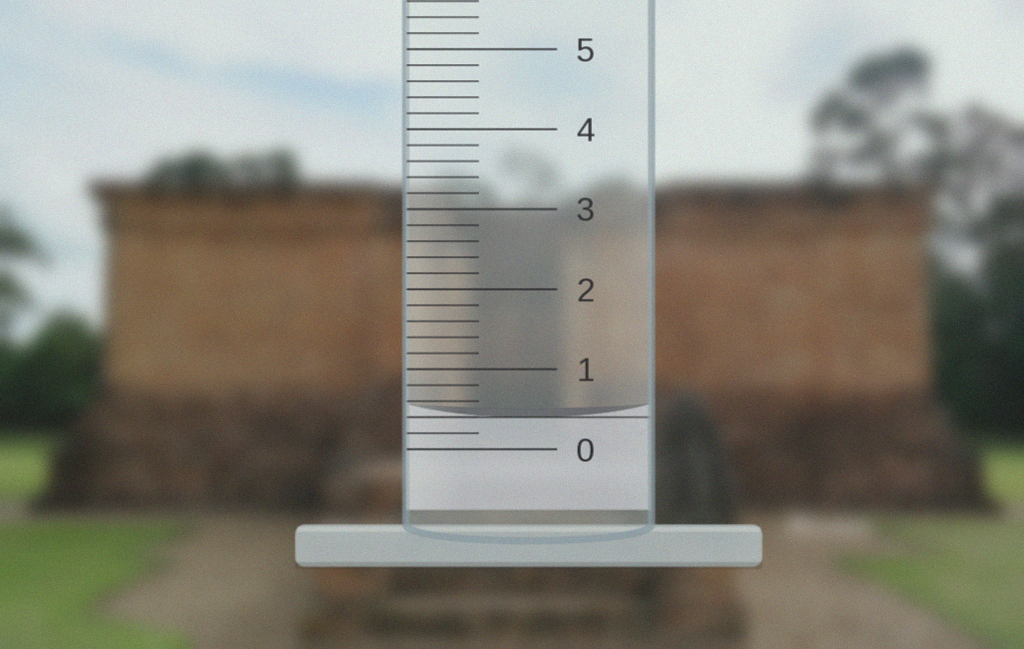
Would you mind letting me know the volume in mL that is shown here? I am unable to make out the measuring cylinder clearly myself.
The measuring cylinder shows 0.4 mL
